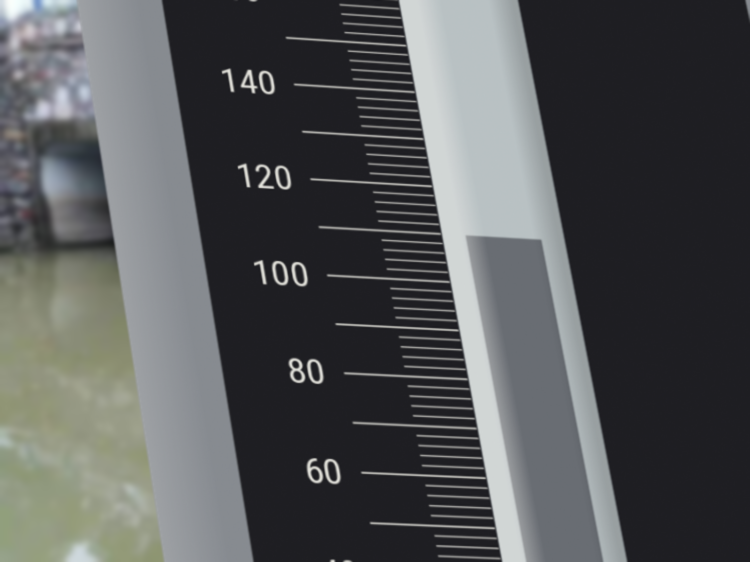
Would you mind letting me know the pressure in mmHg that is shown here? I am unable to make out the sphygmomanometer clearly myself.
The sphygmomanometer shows 110 mmHg
